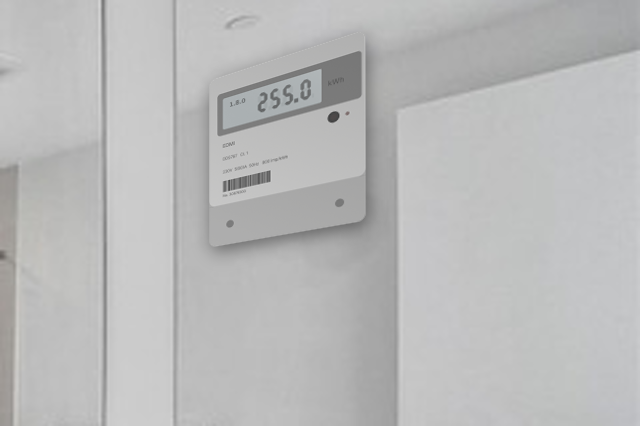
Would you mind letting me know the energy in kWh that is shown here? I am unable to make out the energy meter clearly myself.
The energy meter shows 255.0 kWh
